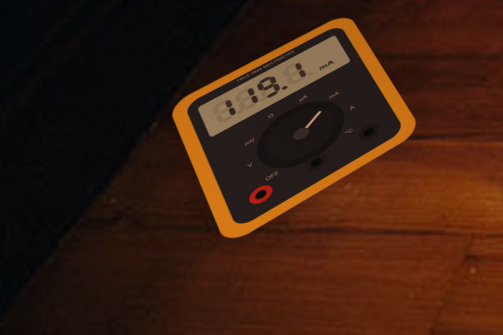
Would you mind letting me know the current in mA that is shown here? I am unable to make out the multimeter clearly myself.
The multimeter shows 119.1 mA
